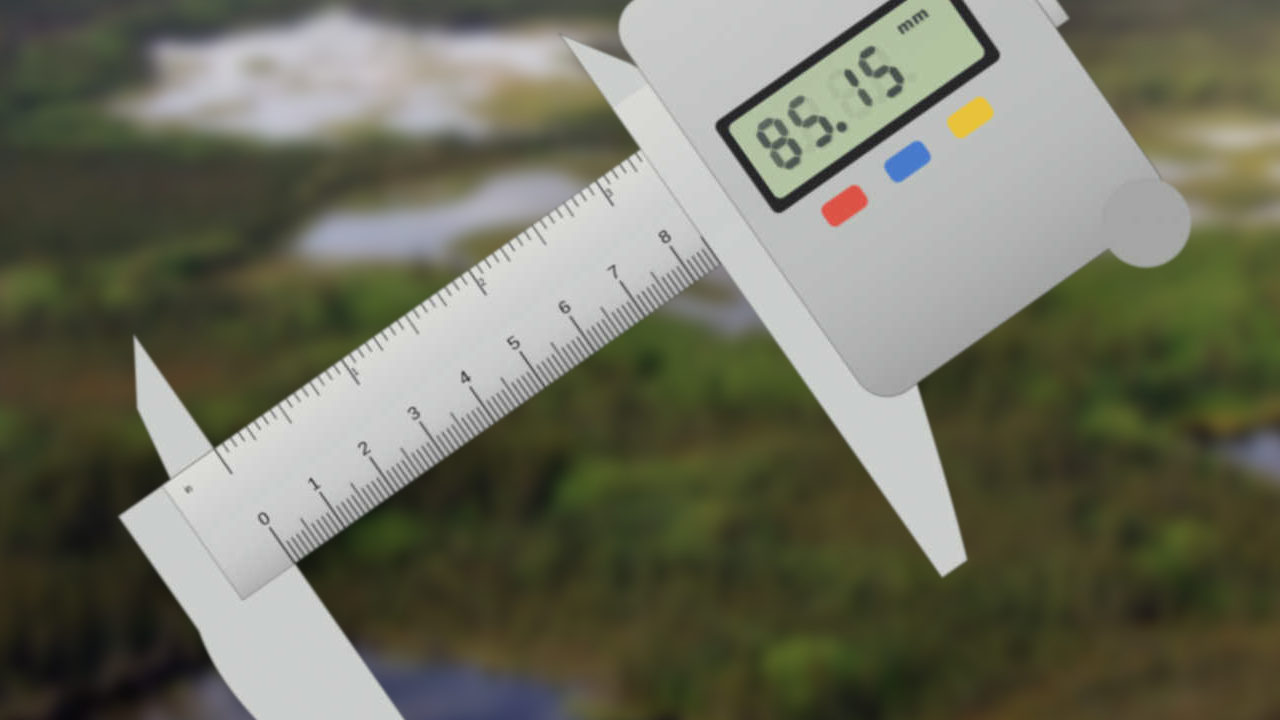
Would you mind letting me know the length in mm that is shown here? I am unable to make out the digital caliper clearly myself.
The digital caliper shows 85.15 mm
